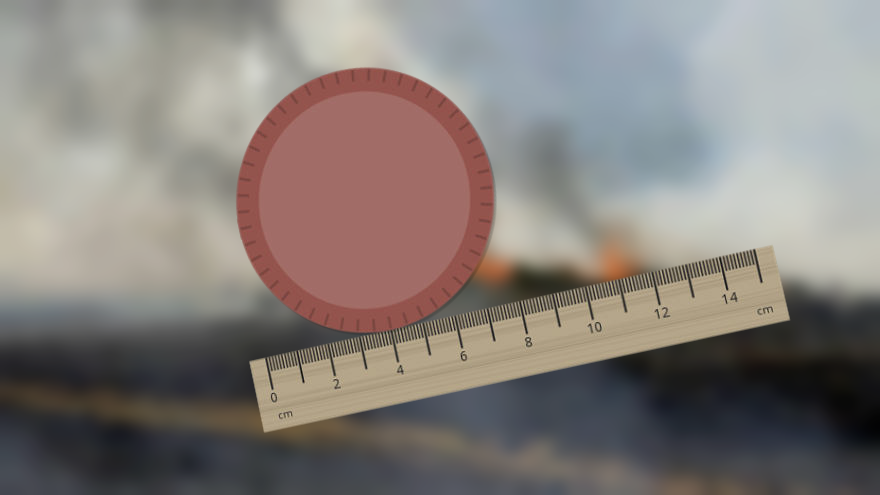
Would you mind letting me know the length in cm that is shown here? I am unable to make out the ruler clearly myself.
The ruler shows 8 cm
